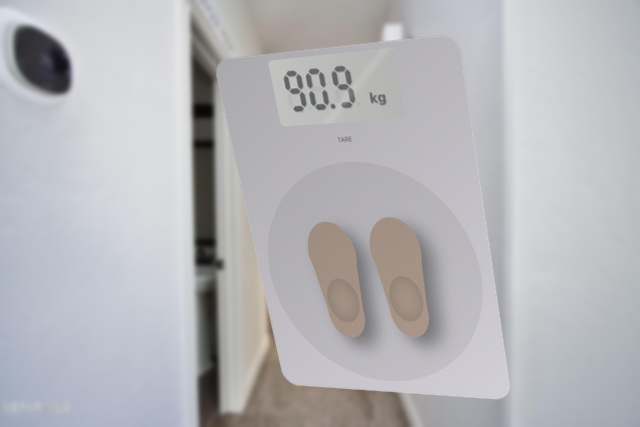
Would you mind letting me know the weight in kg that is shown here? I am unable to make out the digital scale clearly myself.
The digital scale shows 90.9 kg
